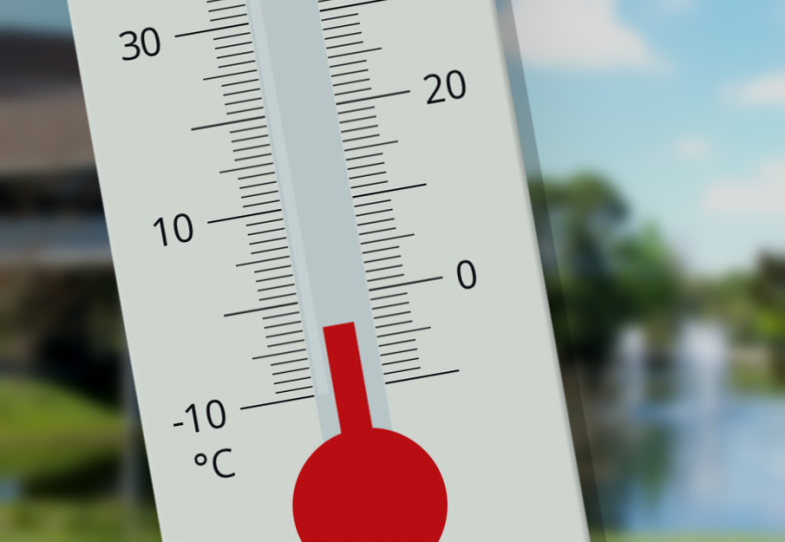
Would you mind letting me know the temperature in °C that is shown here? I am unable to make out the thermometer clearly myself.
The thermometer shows -3 °C
